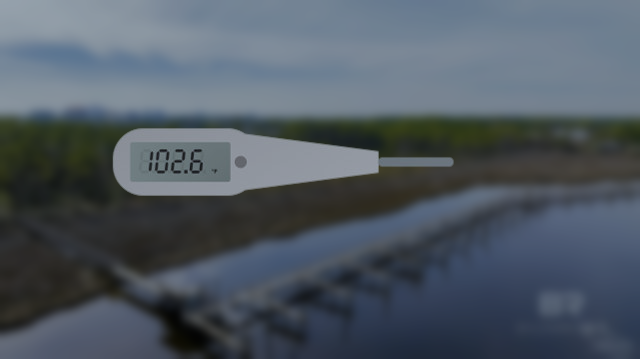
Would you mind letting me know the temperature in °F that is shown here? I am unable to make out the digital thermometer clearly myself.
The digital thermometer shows 102.6 °F
